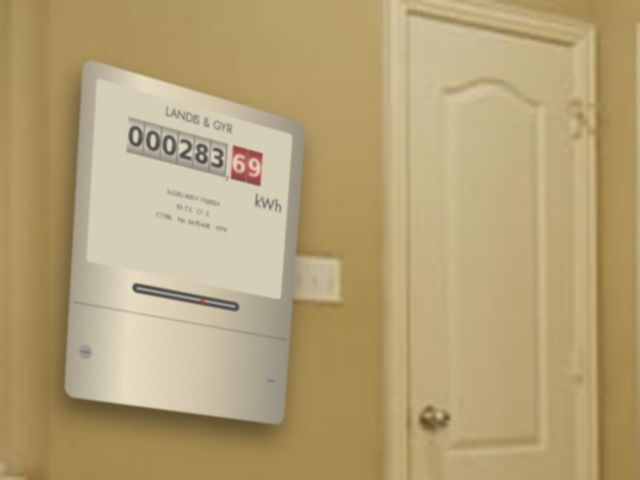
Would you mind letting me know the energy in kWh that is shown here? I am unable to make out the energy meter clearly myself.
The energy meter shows 283.69 kWh
